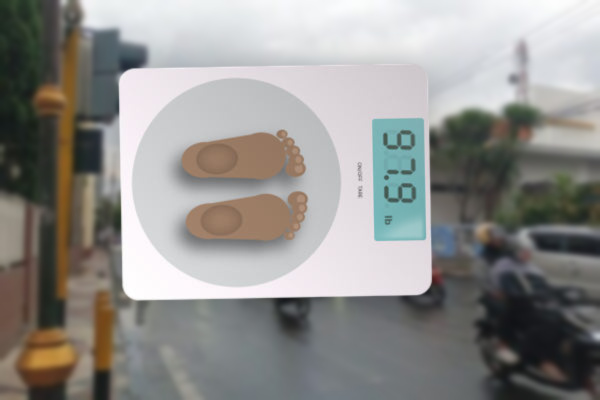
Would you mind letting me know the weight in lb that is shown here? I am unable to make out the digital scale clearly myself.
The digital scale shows 97.9 lb
